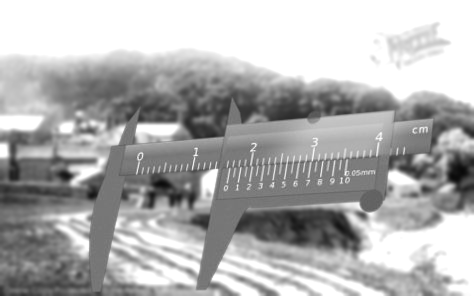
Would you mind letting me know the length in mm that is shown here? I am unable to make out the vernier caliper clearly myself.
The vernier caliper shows 16.5 mm
